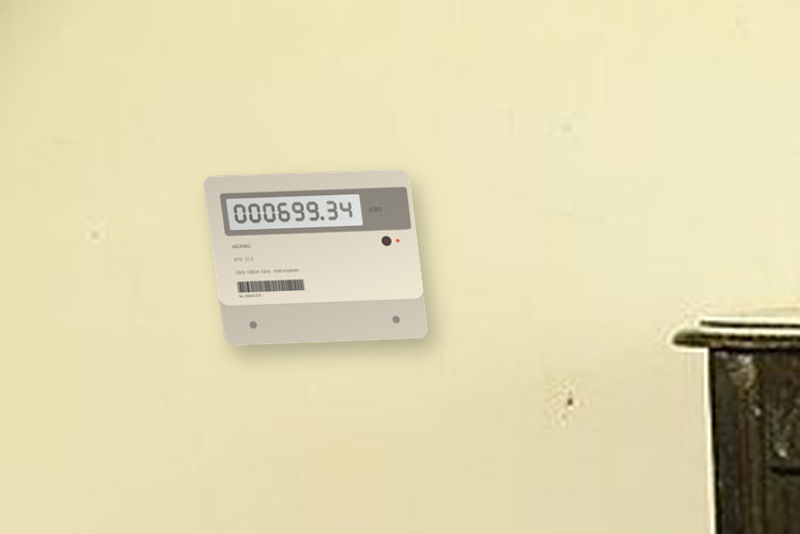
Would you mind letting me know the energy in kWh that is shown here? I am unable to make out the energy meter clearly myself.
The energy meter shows 699.34 kWh
